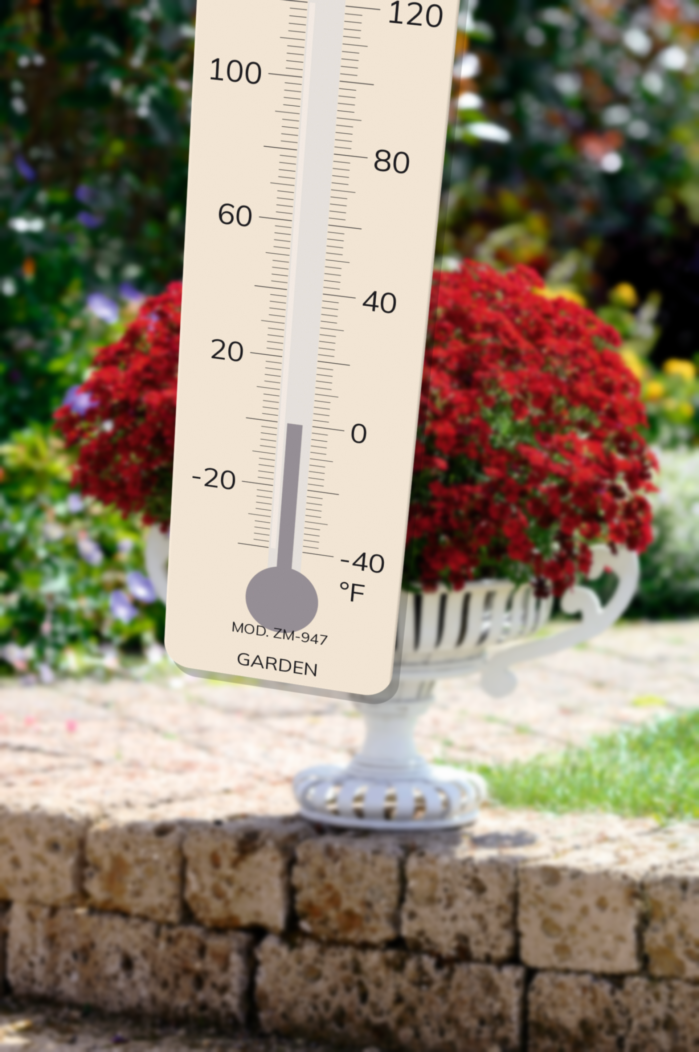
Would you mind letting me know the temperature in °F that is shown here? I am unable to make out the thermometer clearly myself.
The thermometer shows 0 °F
